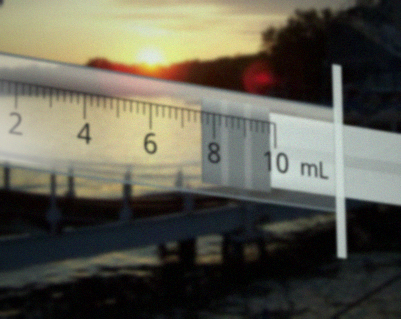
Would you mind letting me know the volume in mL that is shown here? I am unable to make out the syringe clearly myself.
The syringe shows 7.6 mL
